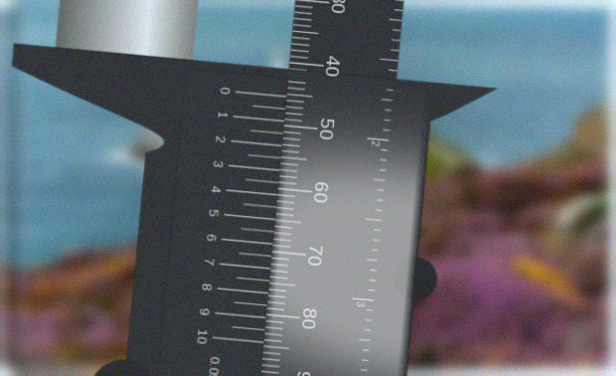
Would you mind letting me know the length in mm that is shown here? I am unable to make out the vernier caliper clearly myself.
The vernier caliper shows 45.4 mm
